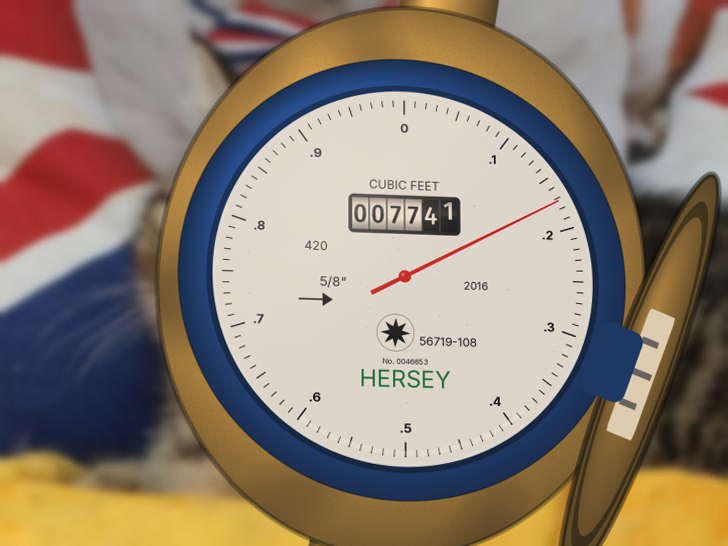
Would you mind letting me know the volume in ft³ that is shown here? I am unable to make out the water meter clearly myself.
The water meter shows 7741.17 ft³
